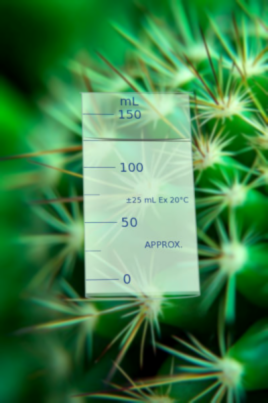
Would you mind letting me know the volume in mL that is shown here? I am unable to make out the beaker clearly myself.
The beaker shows 125 mL
